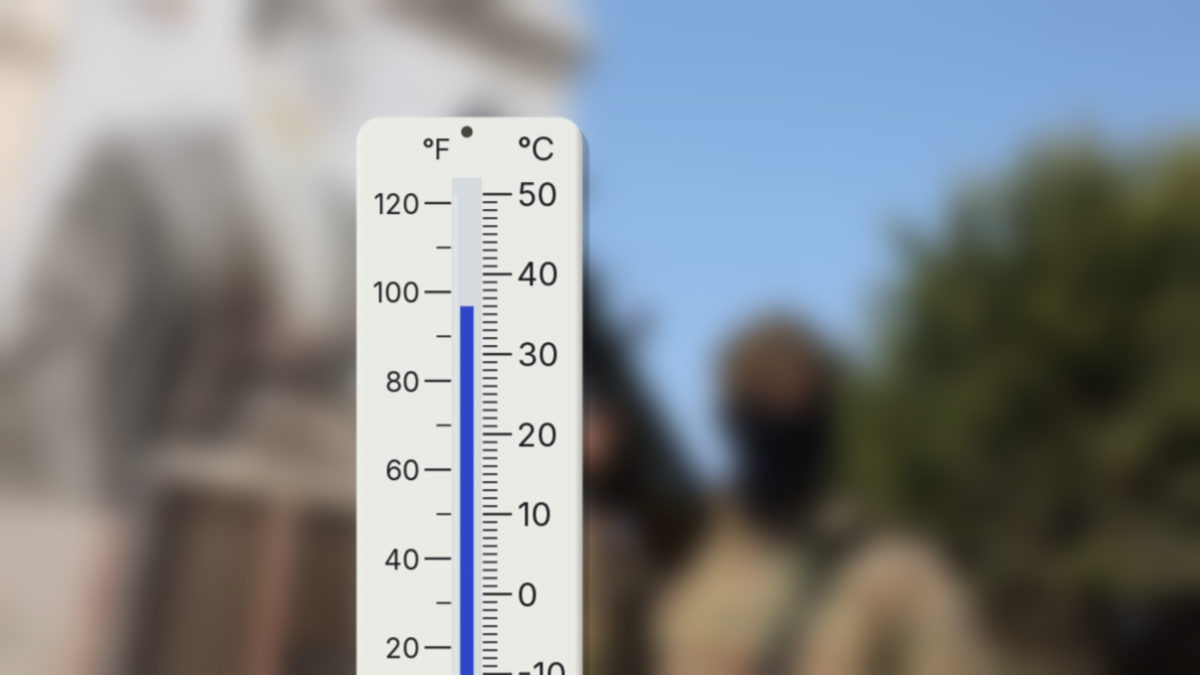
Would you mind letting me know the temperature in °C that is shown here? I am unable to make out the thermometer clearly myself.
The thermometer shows 36 °C
